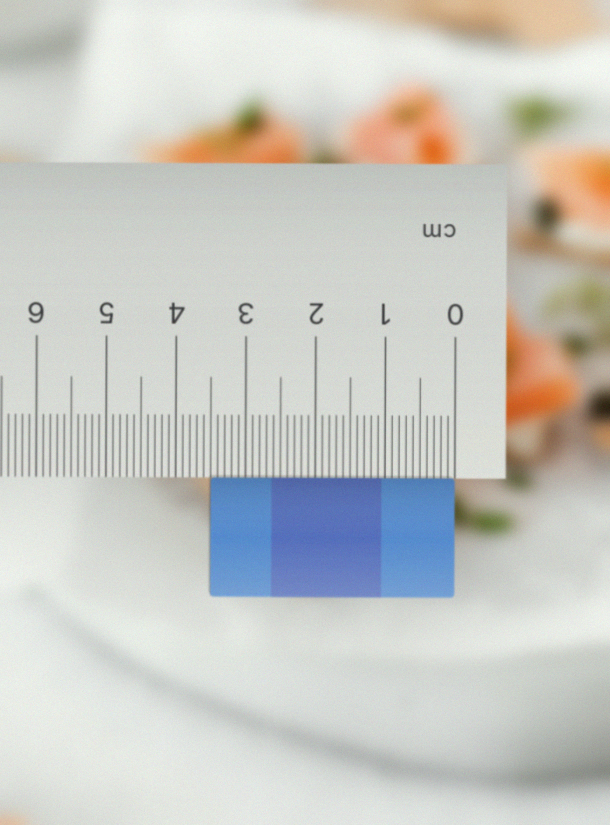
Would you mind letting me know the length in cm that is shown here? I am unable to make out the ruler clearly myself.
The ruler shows 3.5 cm
